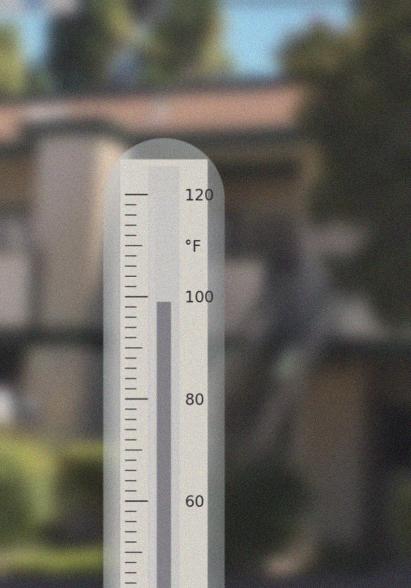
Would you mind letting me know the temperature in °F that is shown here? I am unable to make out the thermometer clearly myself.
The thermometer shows 99 °F
